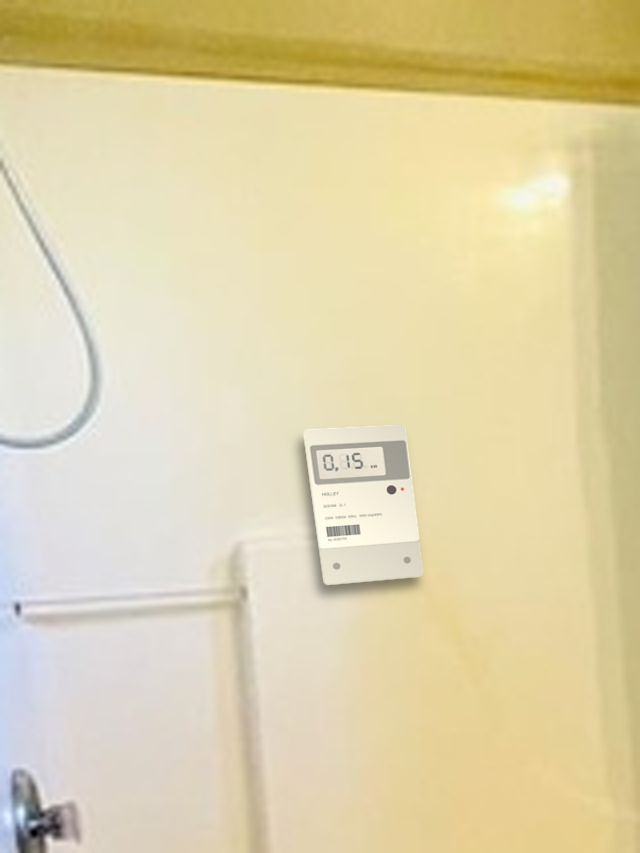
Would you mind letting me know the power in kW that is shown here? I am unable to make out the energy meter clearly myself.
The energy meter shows 0.15 kW
